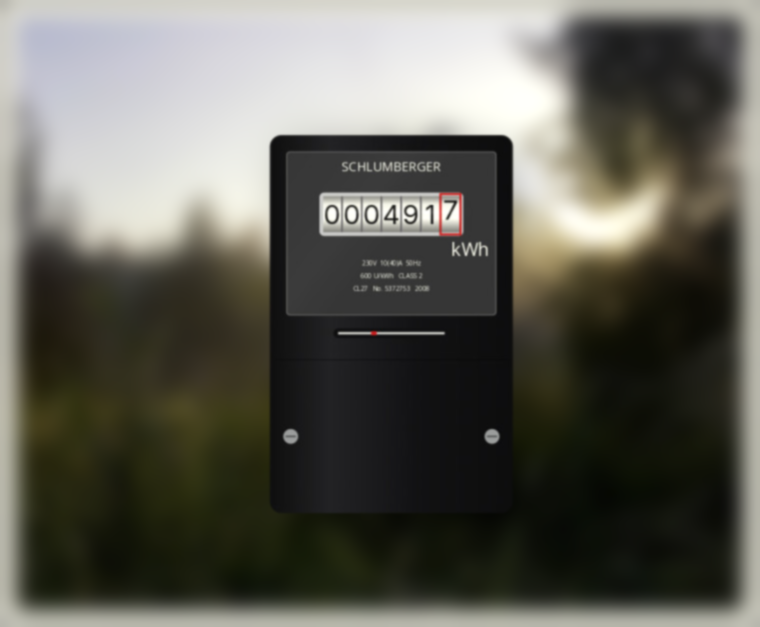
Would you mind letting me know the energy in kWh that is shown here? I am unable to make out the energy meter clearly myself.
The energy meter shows 491.7 kWh
